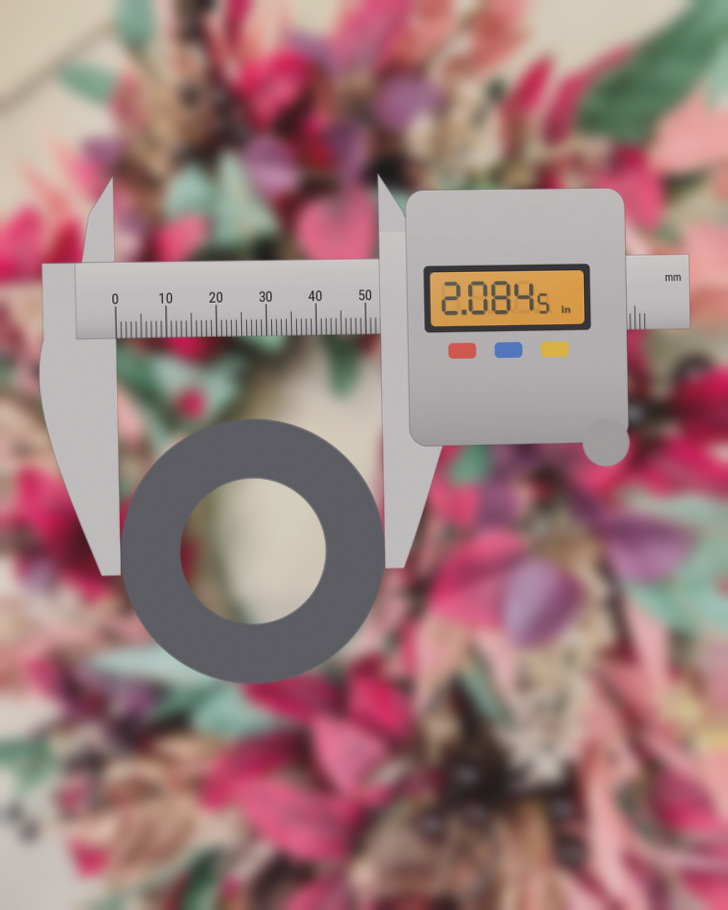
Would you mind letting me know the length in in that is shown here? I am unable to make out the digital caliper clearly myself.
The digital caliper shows 2.0845 in
